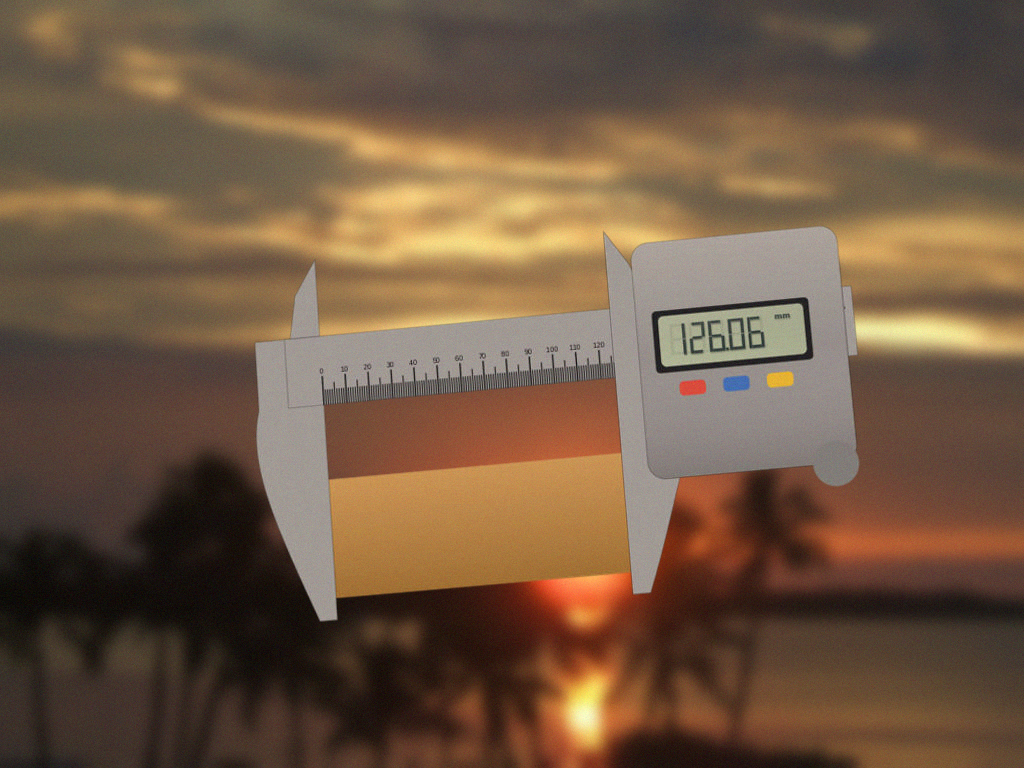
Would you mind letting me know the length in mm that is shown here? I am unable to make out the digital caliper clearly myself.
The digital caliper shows 126.06 mm
